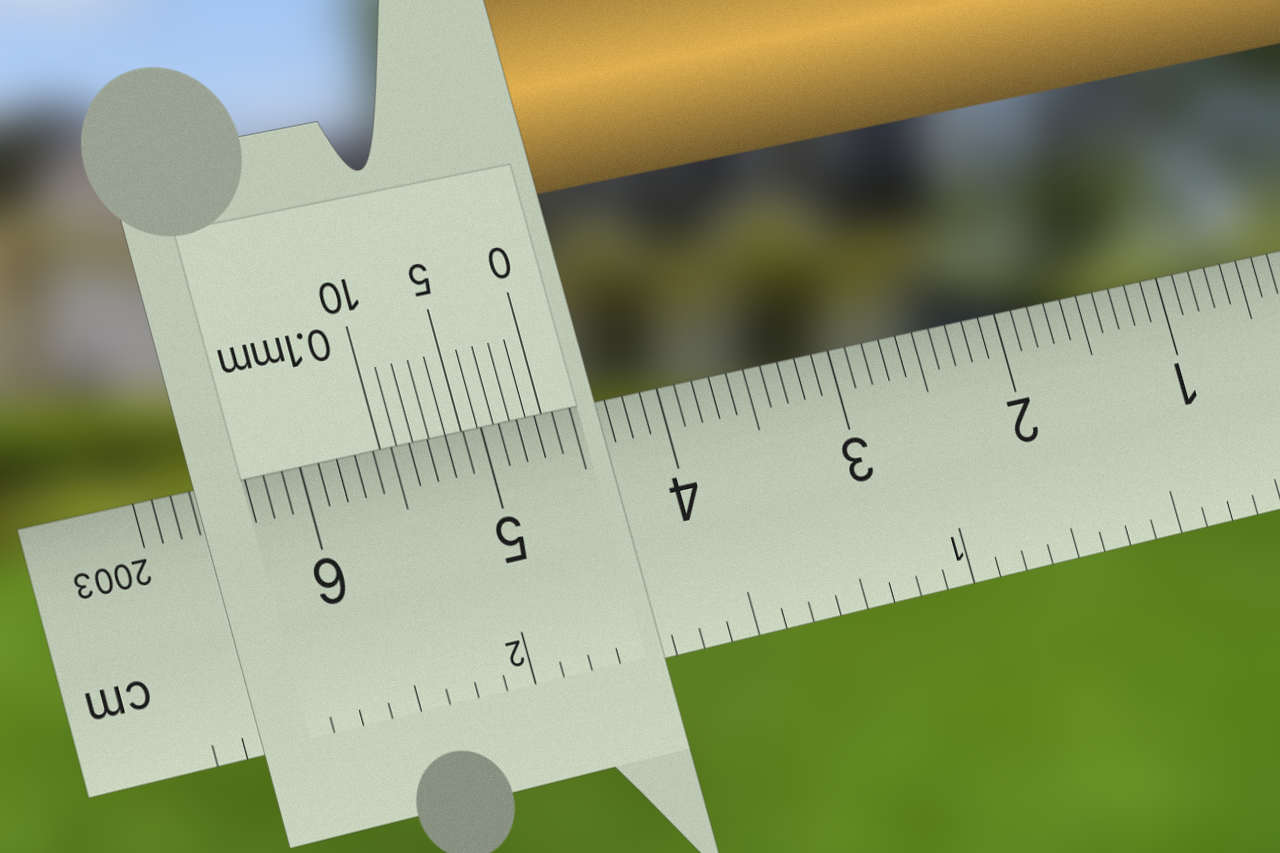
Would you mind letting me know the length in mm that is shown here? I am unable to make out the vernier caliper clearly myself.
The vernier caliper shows 46.6 mm
